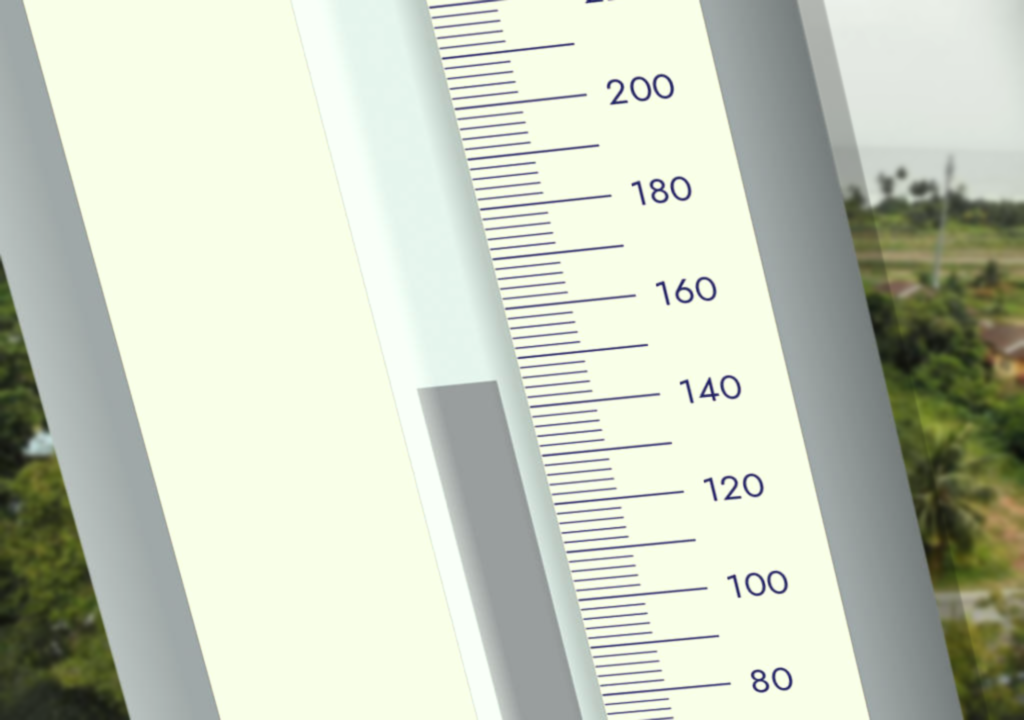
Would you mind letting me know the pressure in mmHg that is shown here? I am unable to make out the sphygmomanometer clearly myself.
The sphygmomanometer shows 146 mmHg
